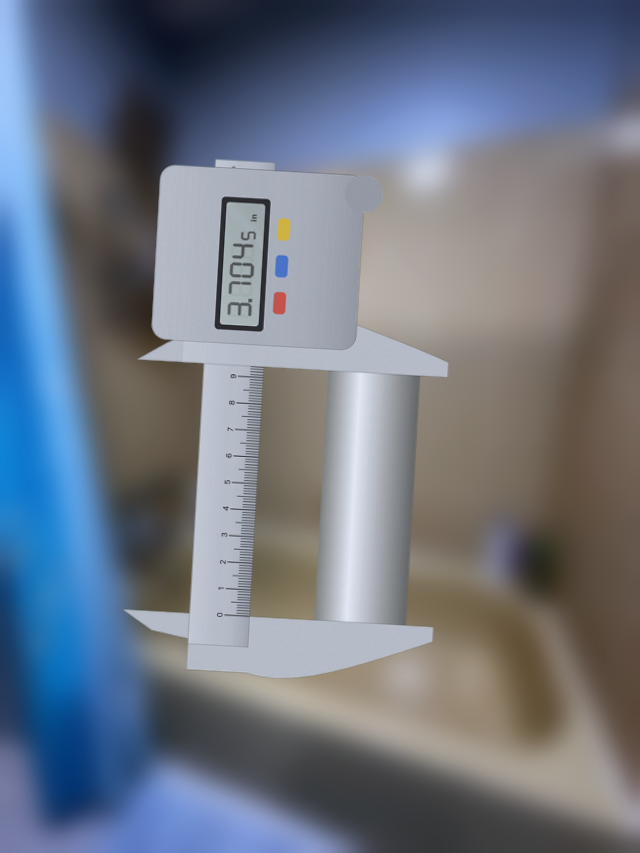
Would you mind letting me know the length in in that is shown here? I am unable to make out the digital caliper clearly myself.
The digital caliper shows 3.7045 in
